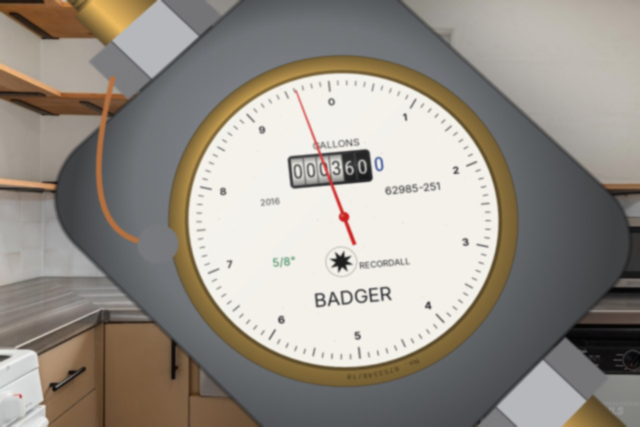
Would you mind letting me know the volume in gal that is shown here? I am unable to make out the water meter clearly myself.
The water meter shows 3599.6 gal
